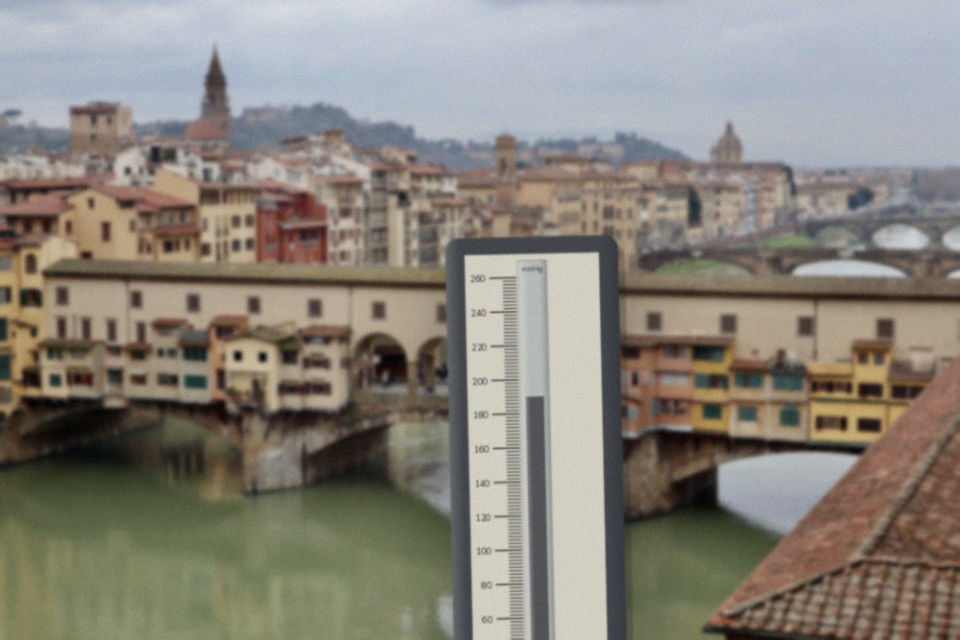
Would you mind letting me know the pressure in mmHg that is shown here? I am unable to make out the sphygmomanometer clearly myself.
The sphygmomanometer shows 190 mmHg
